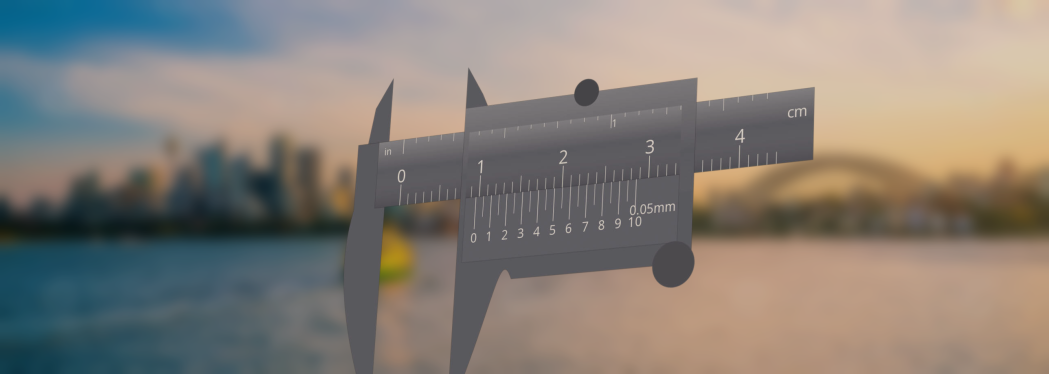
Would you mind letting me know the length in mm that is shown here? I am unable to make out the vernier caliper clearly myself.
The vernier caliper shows 9.6 mm
